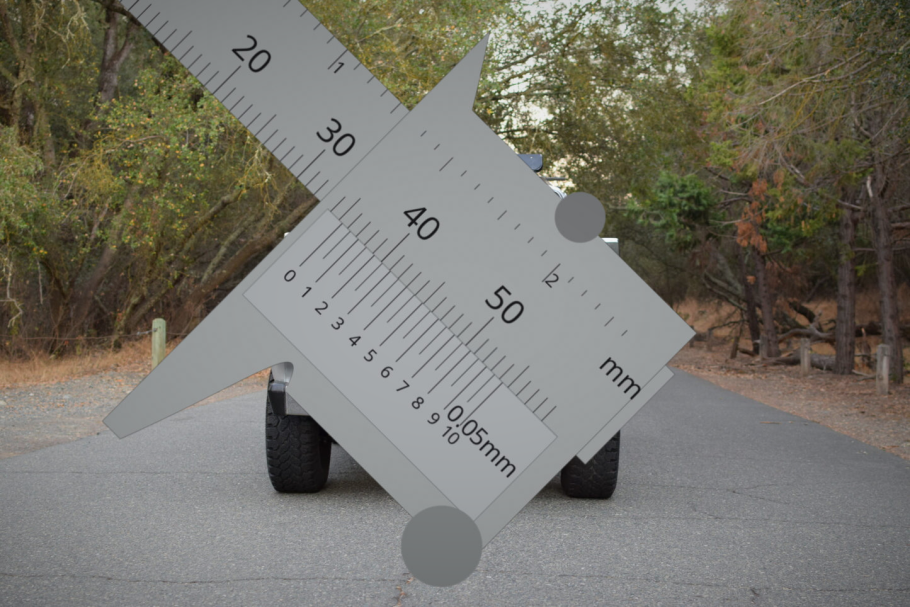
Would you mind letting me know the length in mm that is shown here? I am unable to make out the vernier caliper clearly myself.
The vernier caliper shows 35.4 mm
